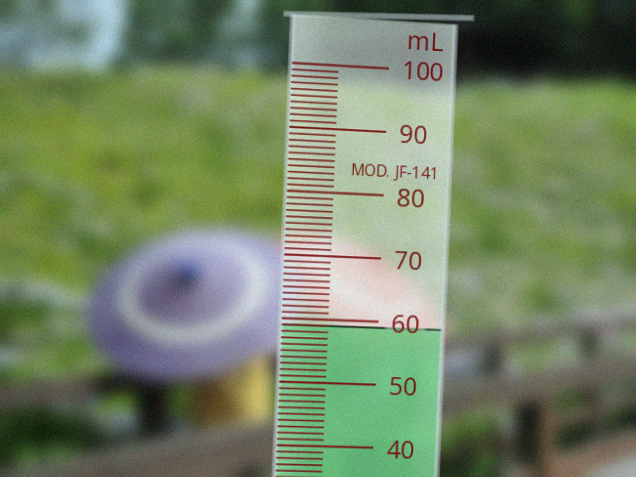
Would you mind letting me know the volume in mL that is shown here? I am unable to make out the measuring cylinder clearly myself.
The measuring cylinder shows 59 mL
